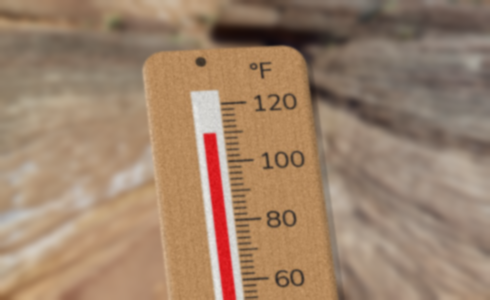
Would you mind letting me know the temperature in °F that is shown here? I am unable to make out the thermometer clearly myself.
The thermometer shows 110 °F
